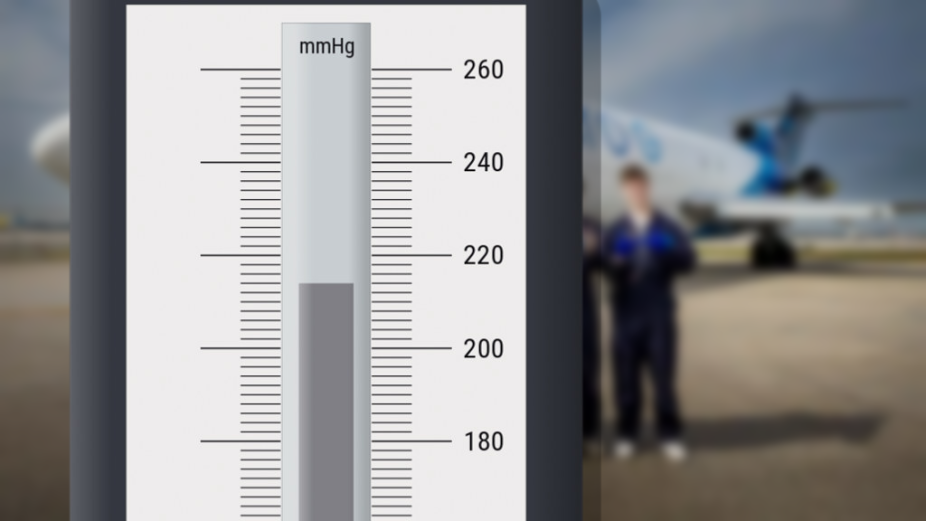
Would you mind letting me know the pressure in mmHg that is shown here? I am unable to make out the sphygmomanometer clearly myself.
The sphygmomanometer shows 214 mmHg
